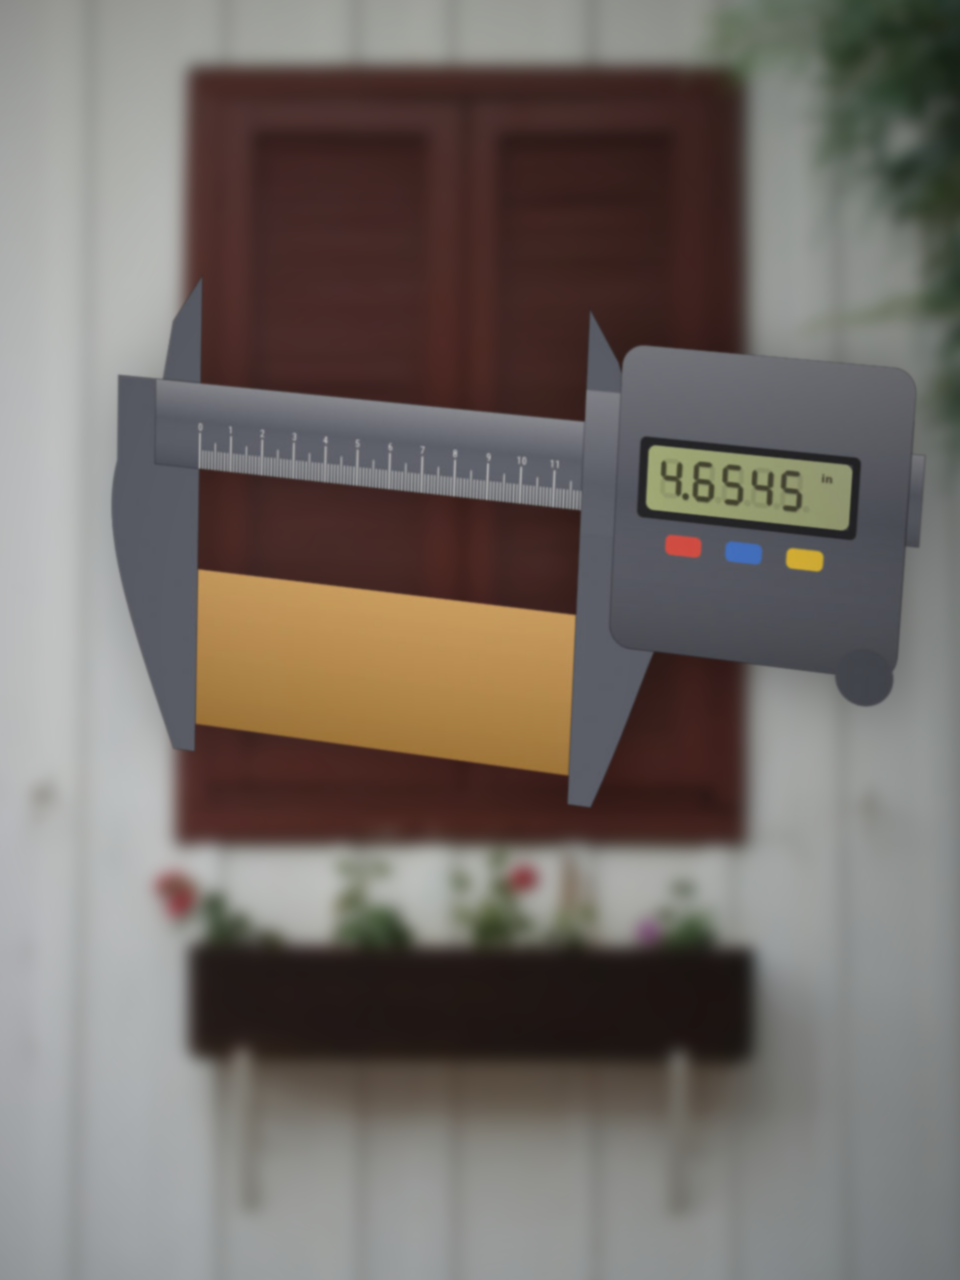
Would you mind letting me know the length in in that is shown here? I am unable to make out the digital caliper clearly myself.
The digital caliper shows 4.6545 in
